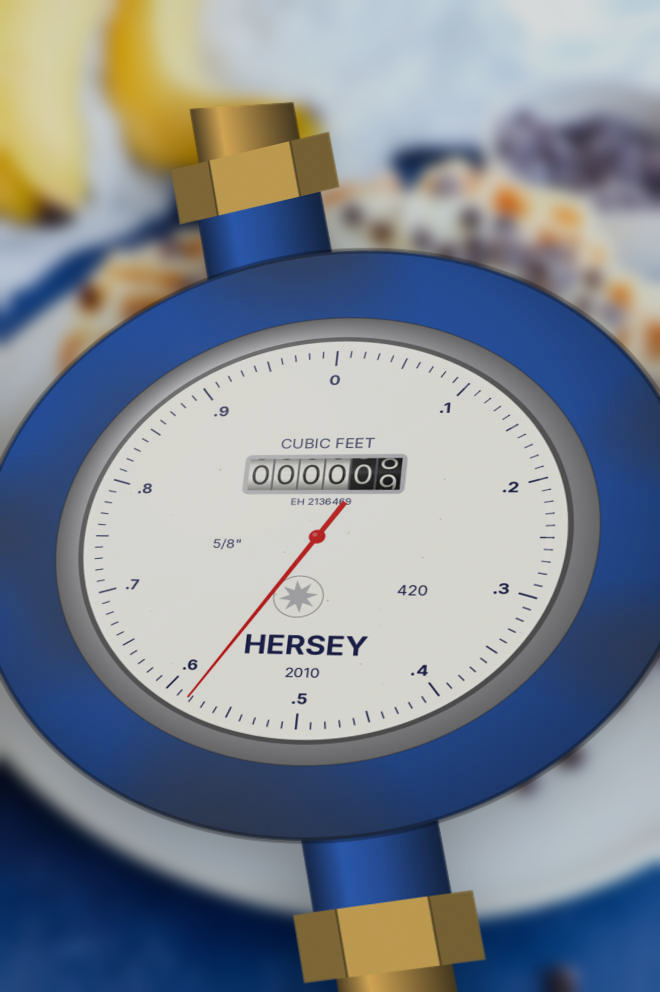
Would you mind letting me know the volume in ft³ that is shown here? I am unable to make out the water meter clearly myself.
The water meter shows 8.58 ft³
